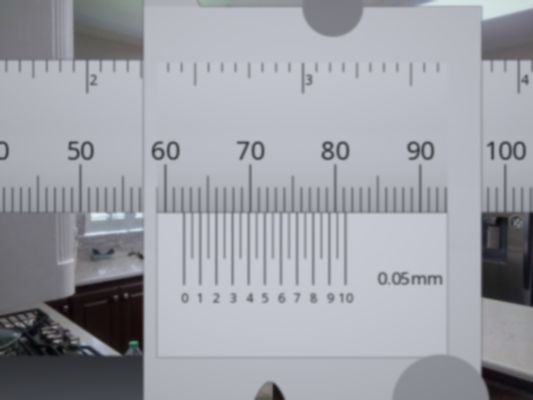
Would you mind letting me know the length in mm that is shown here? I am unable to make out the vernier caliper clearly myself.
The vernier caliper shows 62.2 mm
